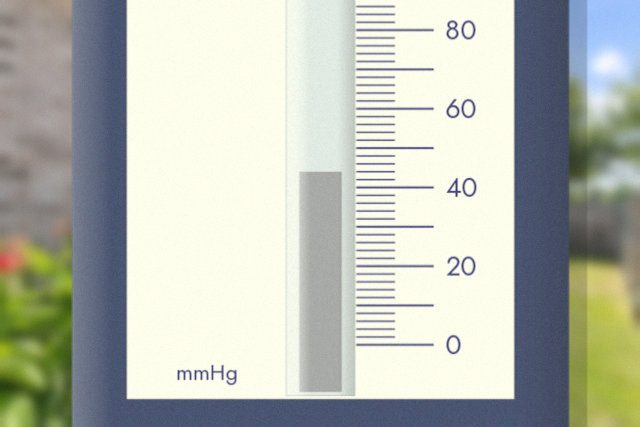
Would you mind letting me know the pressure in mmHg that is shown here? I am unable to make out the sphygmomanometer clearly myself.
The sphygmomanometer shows 44 mmHg
